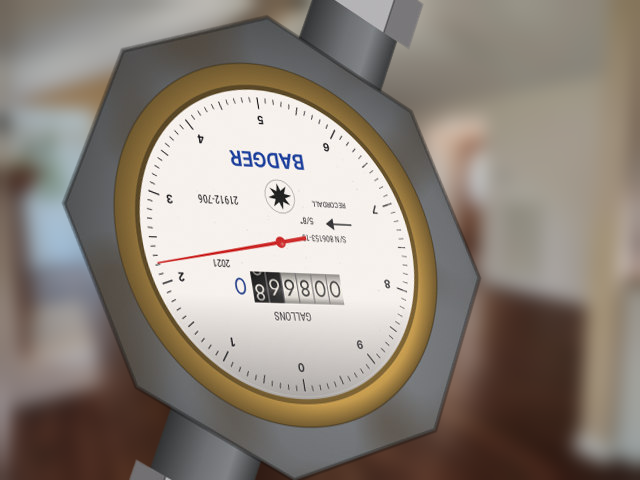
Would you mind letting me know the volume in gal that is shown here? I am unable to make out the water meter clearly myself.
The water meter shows 86682.2 gal
